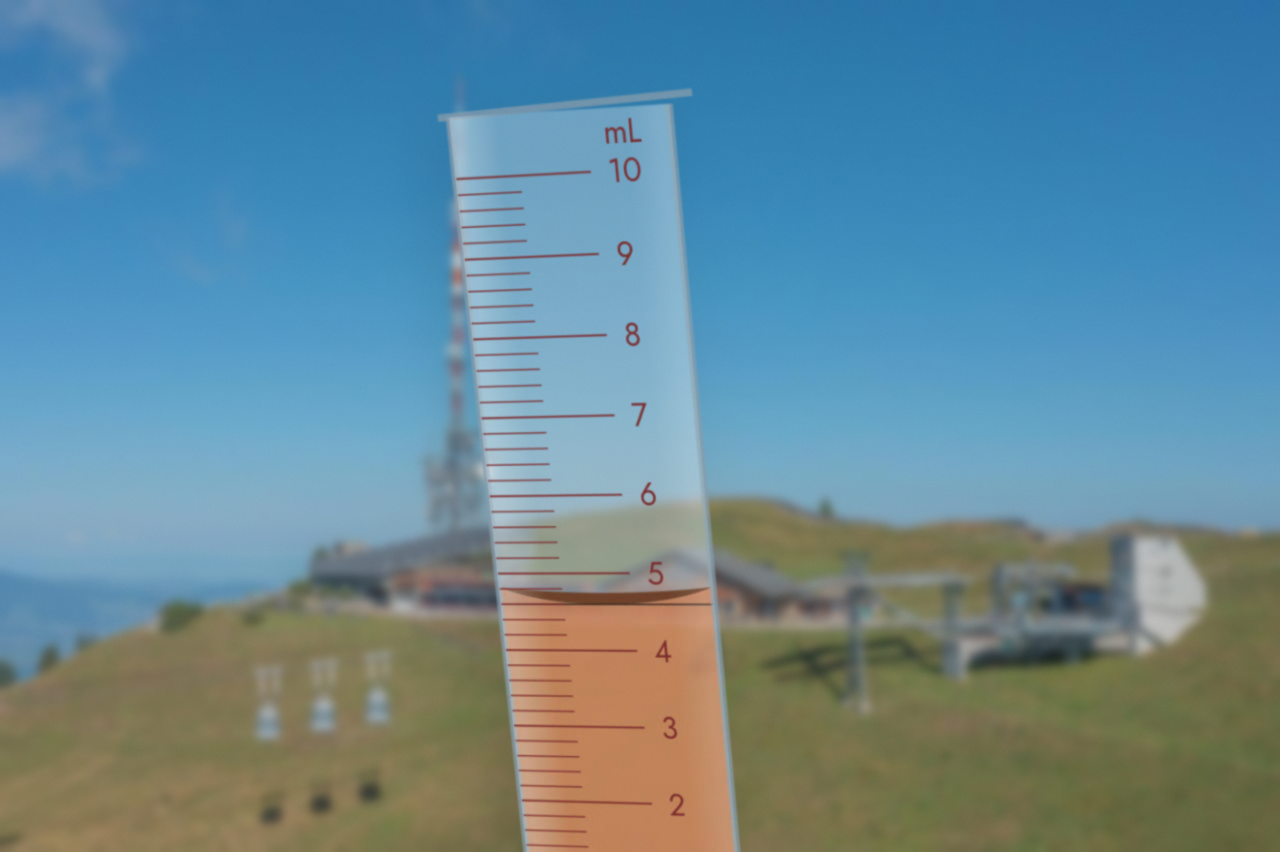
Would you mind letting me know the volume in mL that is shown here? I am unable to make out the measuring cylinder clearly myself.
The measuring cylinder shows 4.6 mL
